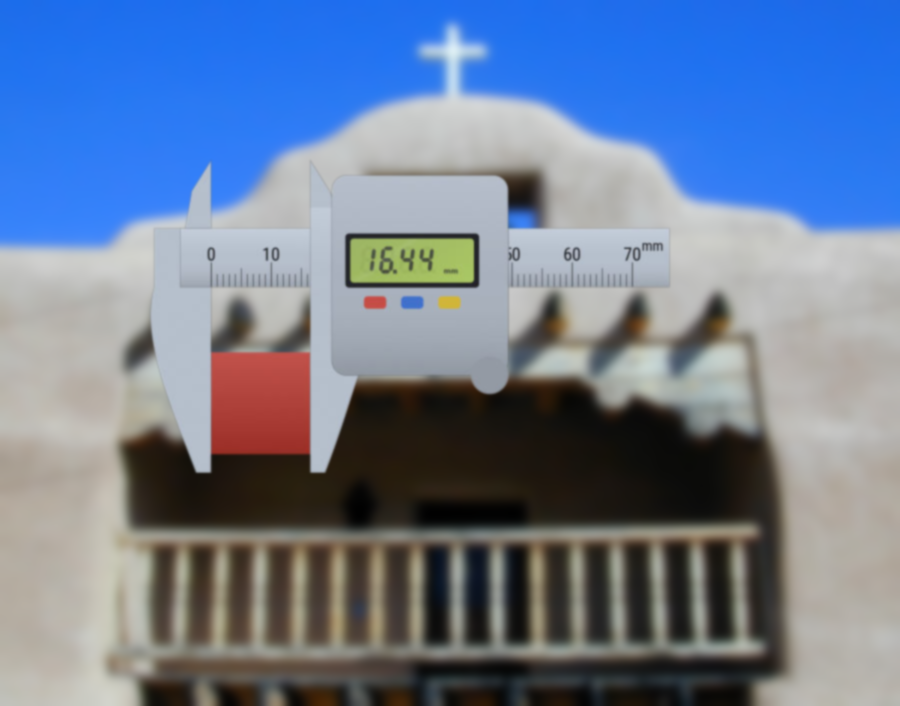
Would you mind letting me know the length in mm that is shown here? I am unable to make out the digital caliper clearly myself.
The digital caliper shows 16.44 mm
